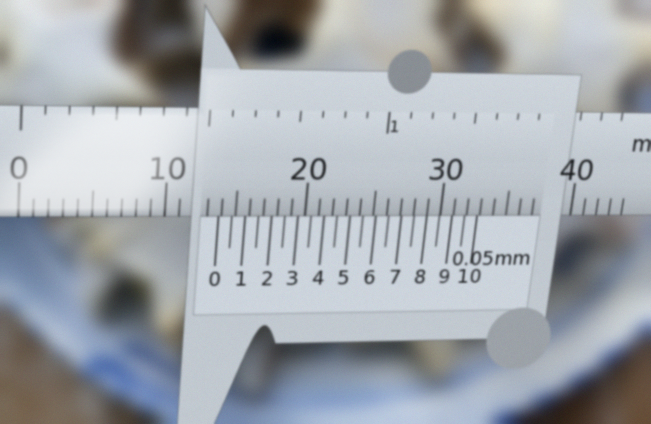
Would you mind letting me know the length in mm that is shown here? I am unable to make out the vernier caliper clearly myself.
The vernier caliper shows 13.8 mm
